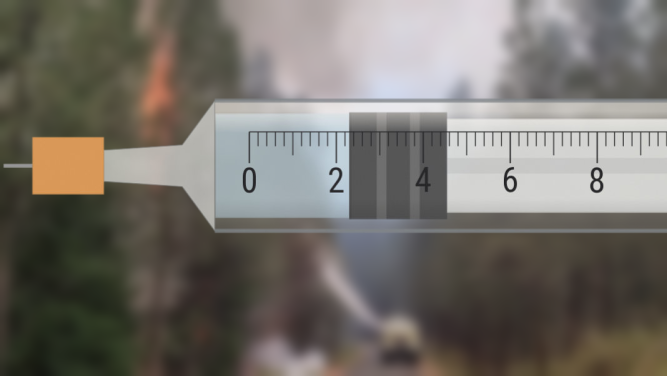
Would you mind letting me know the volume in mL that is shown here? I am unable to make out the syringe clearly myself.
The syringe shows 2.3 mL
